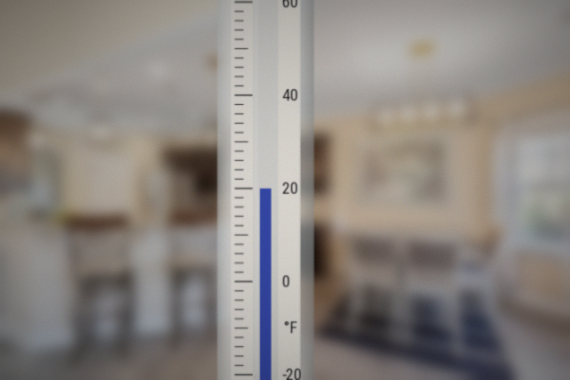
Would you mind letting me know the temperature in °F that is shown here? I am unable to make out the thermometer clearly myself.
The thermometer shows 20 °F
